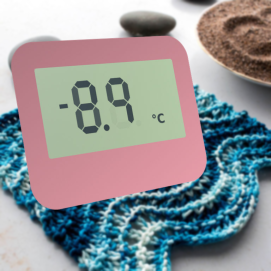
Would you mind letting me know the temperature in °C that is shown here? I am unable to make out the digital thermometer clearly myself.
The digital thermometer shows -8.9 °C
